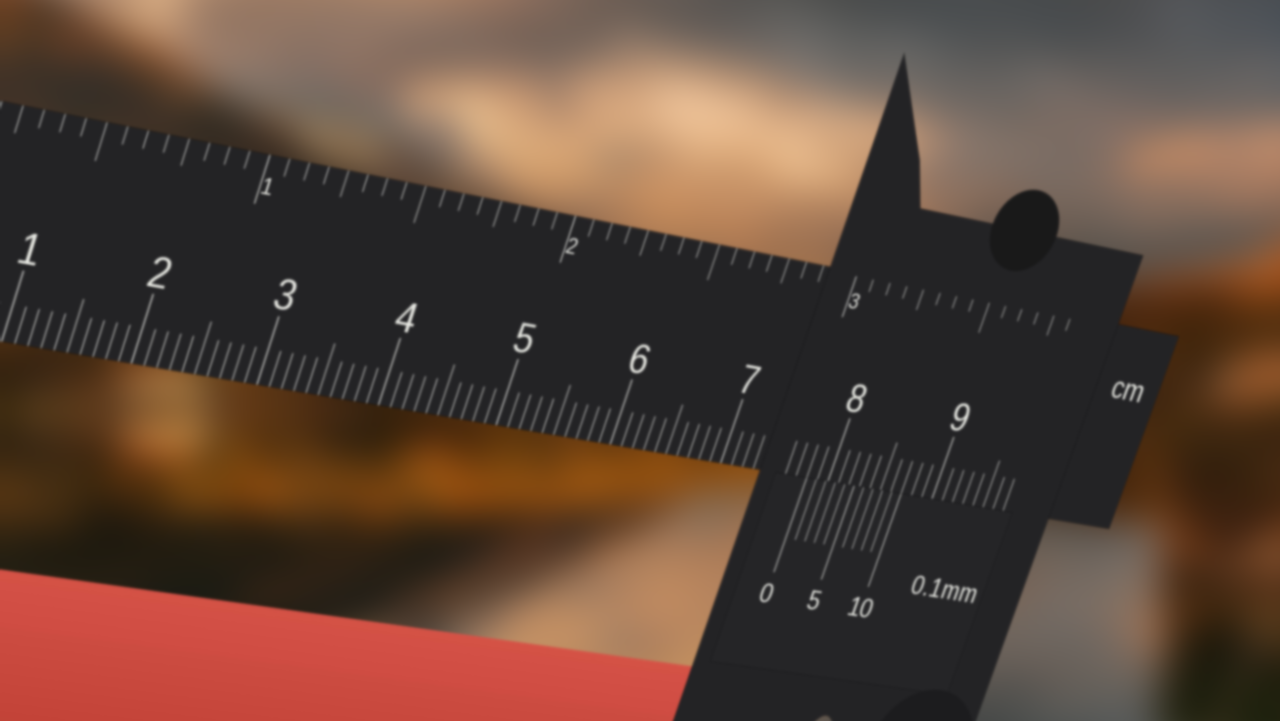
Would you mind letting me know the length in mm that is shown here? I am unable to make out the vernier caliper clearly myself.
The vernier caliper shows 78.0 mm
